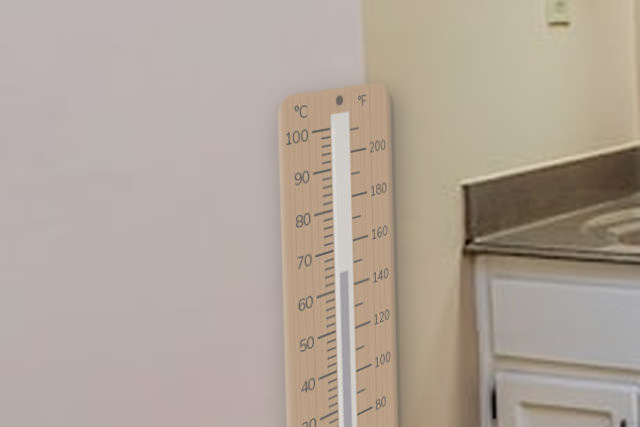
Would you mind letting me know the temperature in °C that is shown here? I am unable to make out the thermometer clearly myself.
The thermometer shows 64 °C
